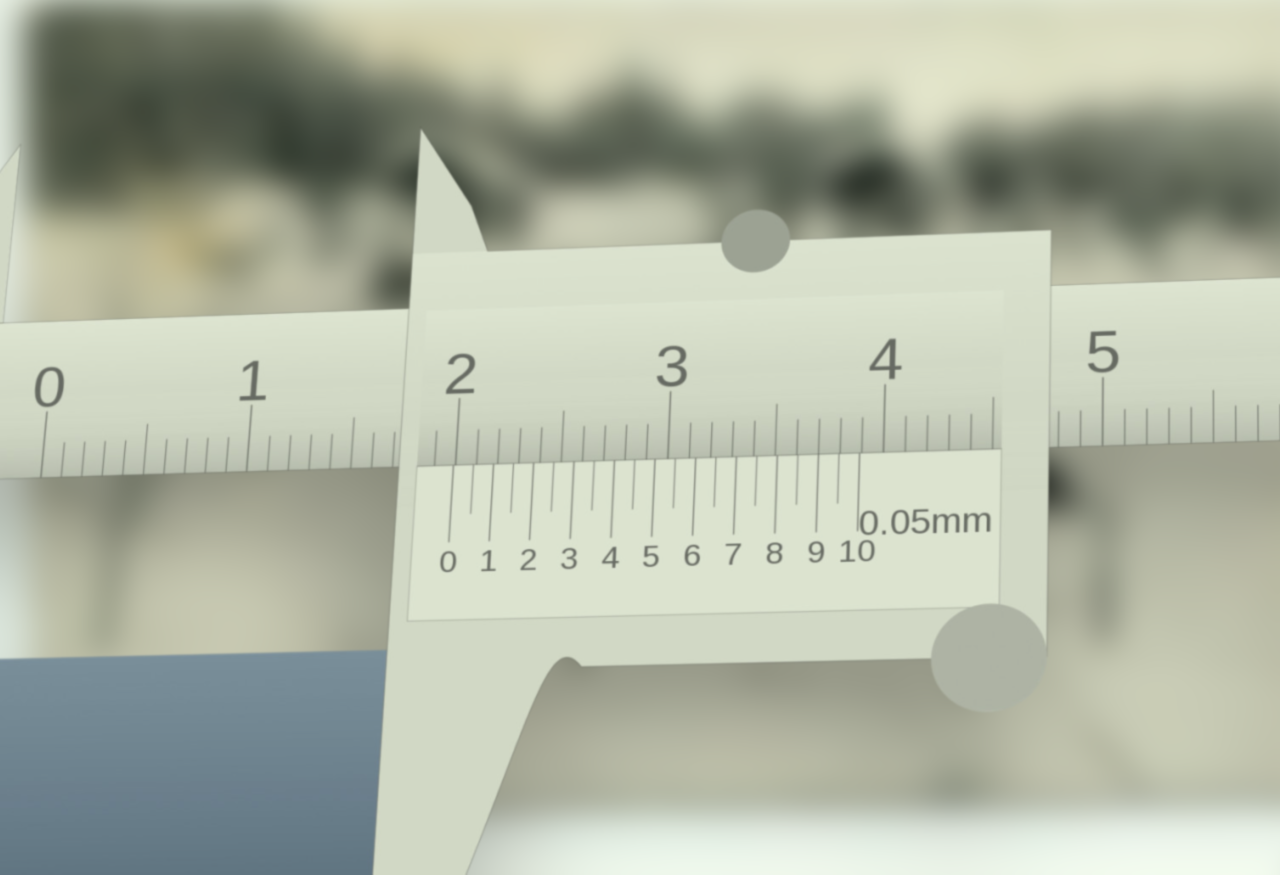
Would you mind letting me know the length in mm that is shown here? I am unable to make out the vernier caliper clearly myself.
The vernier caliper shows 19.9 mm
